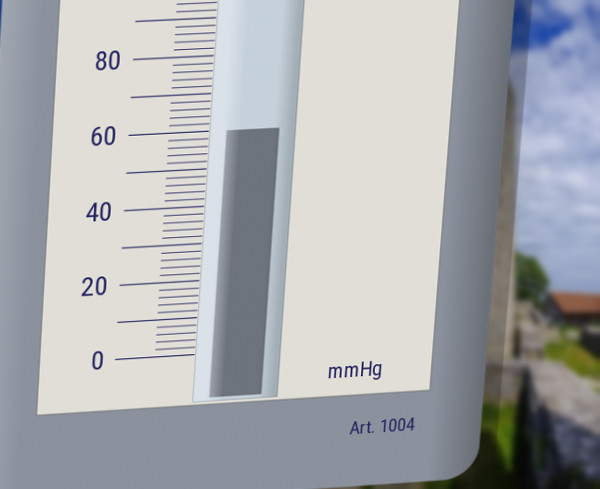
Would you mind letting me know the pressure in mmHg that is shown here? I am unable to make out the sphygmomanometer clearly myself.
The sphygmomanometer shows 60 mmHg
